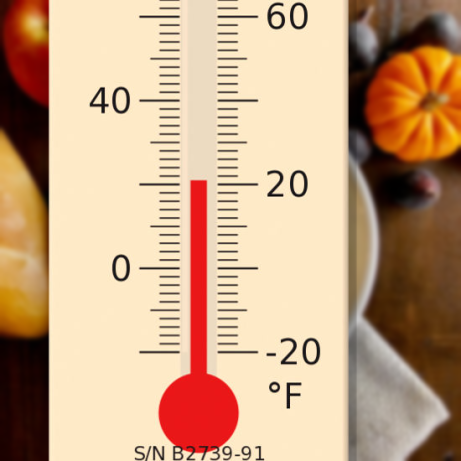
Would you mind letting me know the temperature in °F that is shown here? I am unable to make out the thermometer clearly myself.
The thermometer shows 21 °F
